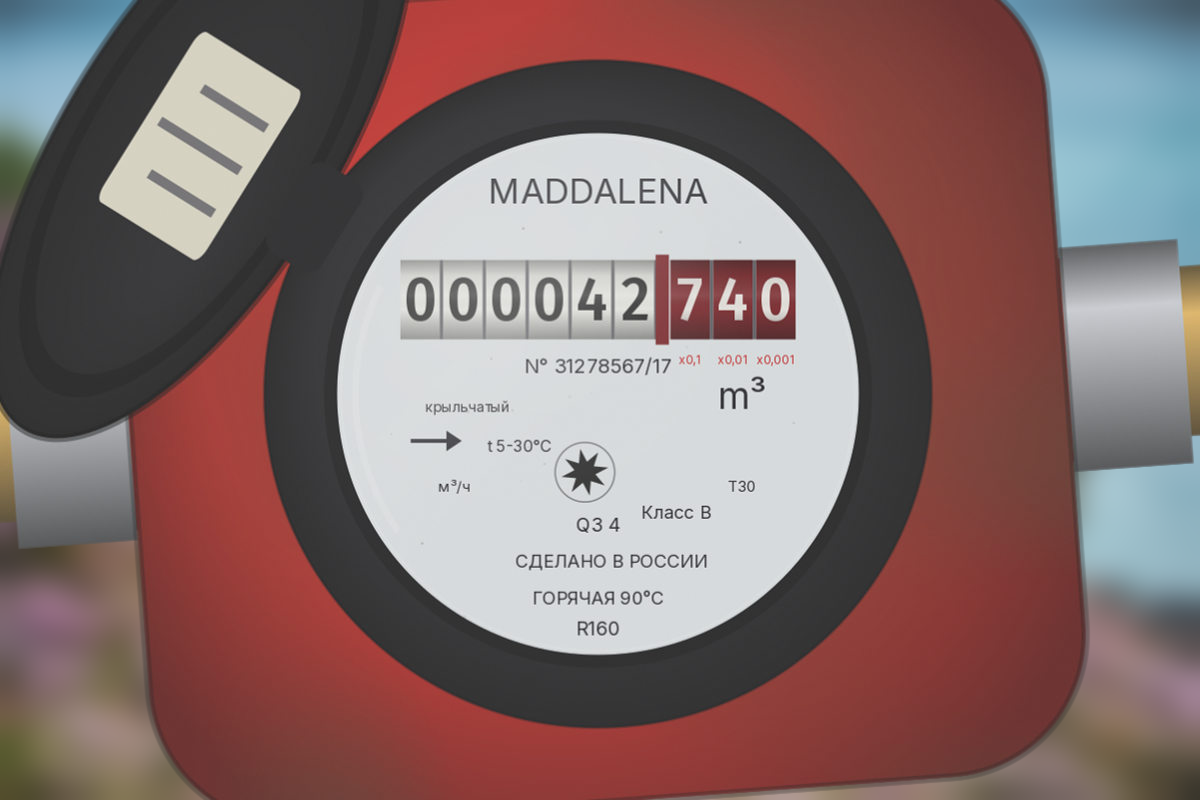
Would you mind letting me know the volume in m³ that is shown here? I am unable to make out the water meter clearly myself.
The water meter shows 42.740 m³
